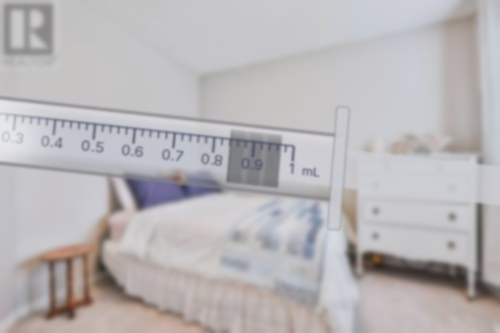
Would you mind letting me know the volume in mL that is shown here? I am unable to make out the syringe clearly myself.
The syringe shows 0.84 mL
